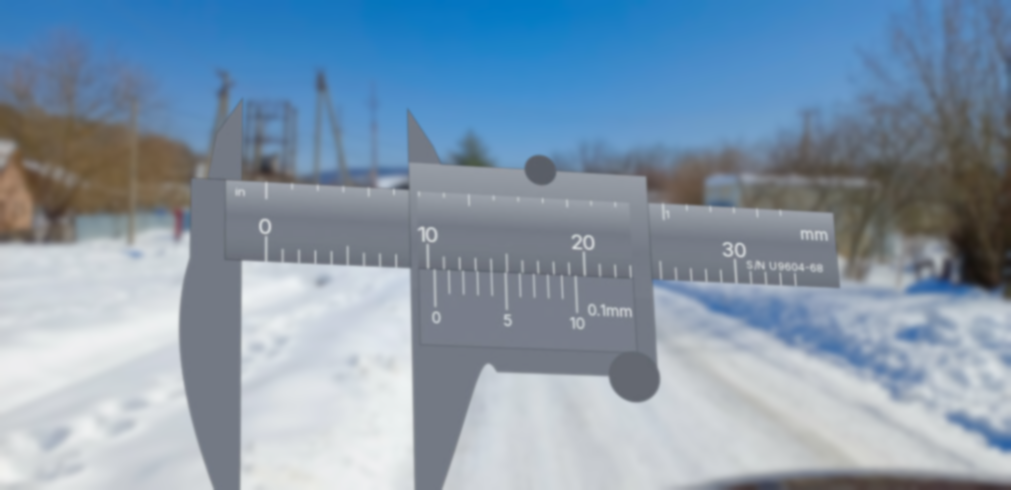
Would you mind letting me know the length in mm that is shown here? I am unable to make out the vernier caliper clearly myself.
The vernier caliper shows 10.4 mm
